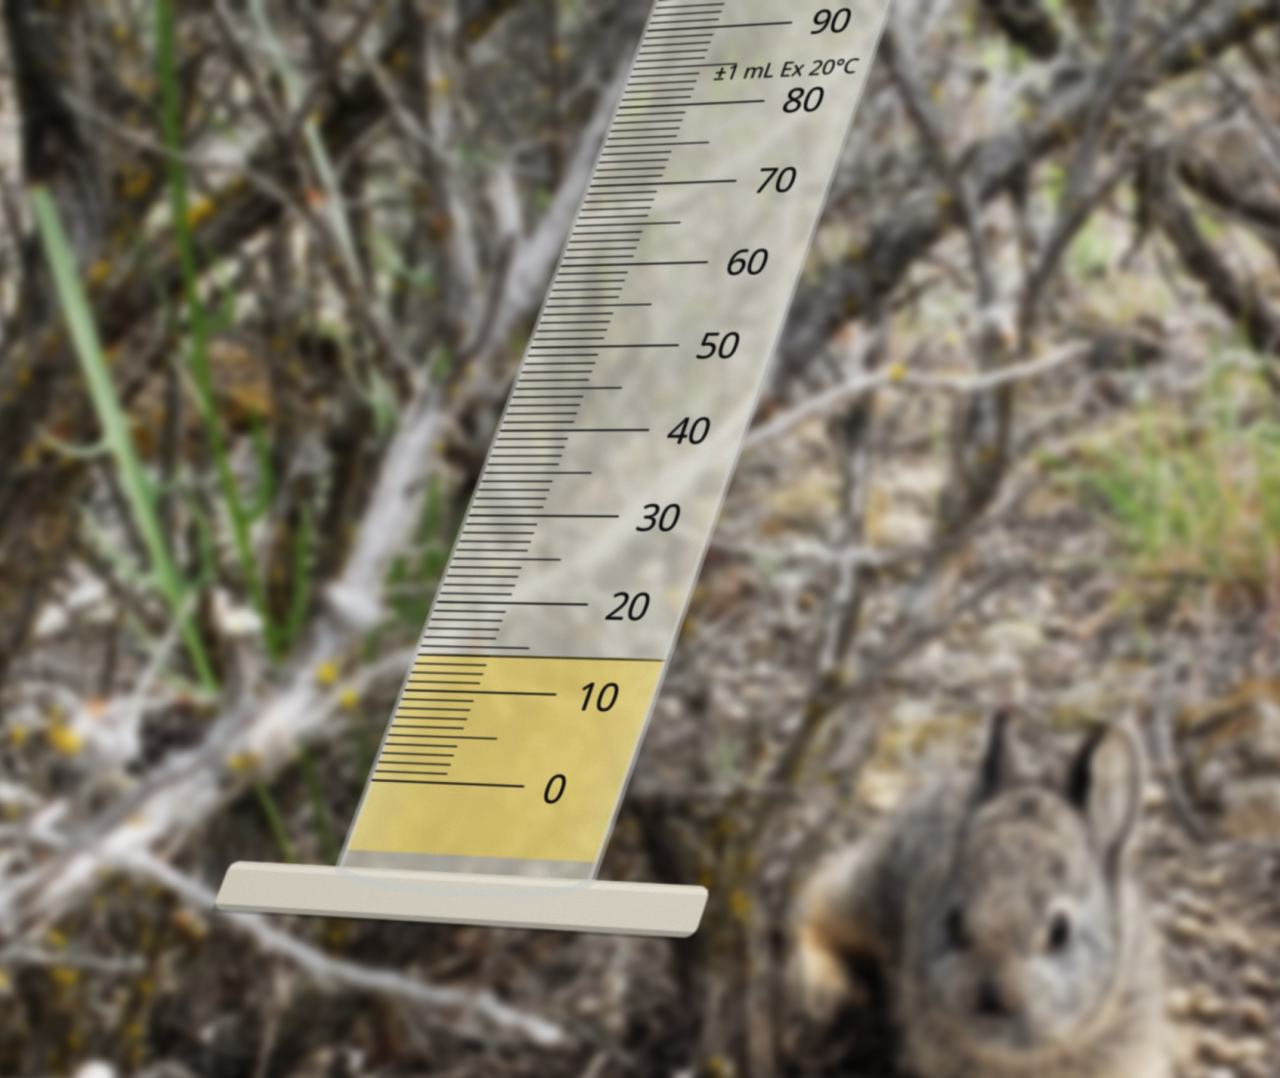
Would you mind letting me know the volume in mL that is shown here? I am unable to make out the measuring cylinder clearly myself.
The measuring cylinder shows 14 mL
